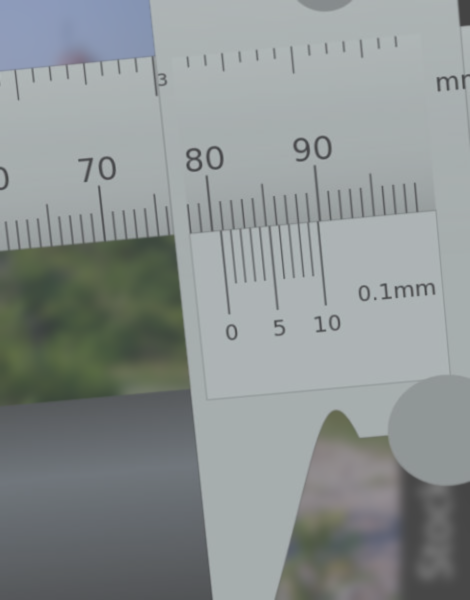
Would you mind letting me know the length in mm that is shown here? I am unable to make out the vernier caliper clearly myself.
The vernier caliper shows 80.8 mm
